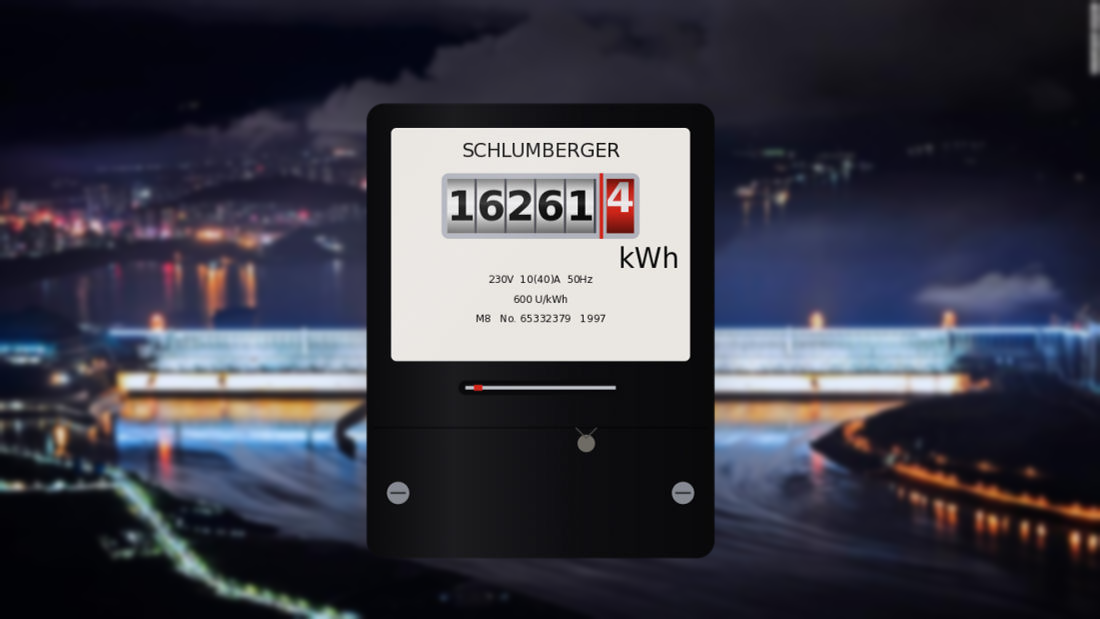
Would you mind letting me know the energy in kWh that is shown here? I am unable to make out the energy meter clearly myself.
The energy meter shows 16261.4 kWh
